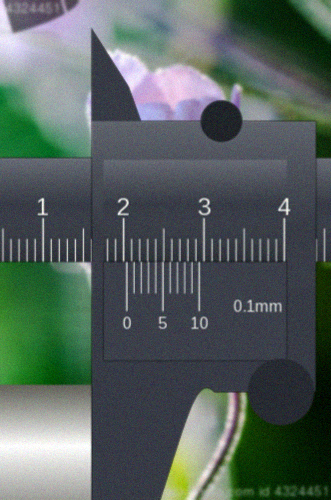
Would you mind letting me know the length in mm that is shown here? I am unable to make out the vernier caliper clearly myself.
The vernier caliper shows 20.4 mm
